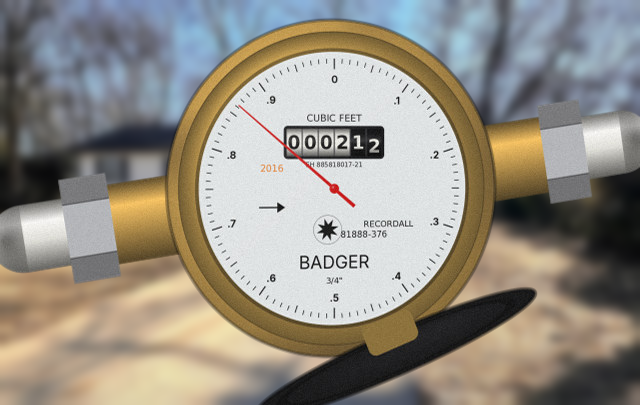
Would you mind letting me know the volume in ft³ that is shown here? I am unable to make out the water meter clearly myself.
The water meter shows 211.86 ft³
